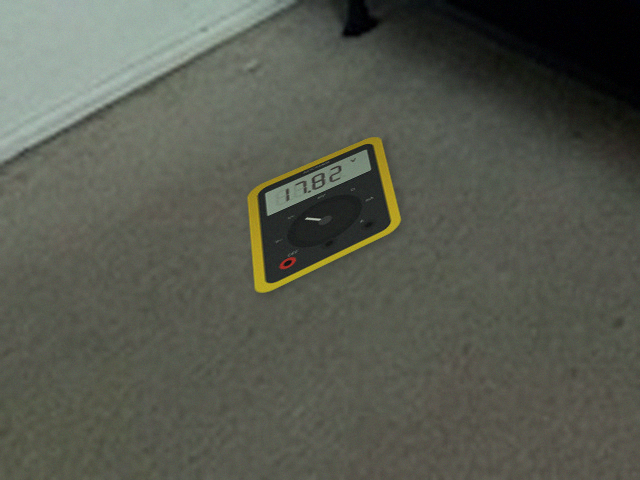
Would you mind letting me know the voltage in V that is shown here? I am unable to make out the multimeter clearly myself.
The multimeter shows 17.82 V
